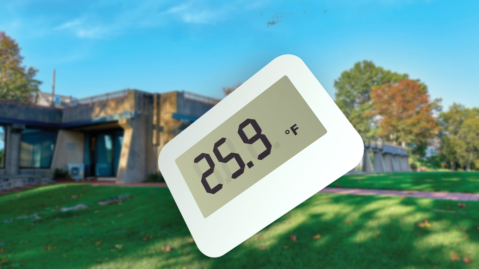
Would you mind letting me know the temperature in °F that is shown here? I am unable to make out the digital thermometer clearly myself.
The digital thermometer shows 25.9 °F
